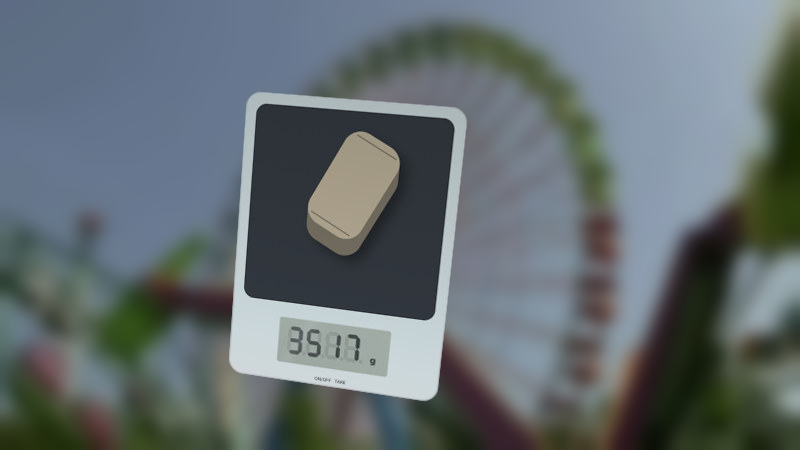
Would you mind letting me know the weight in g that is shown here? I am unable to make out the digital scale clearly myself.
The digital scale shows 3517 g
